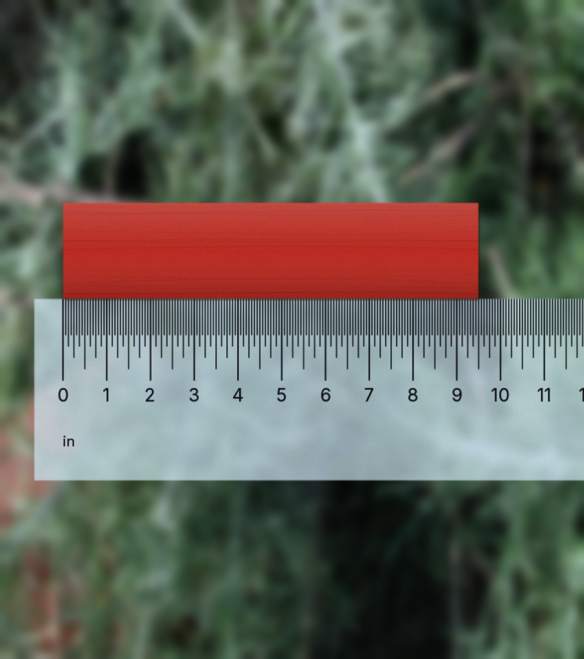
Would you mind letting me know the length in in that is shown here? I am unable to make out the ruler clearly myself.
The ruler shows 9.5 in
